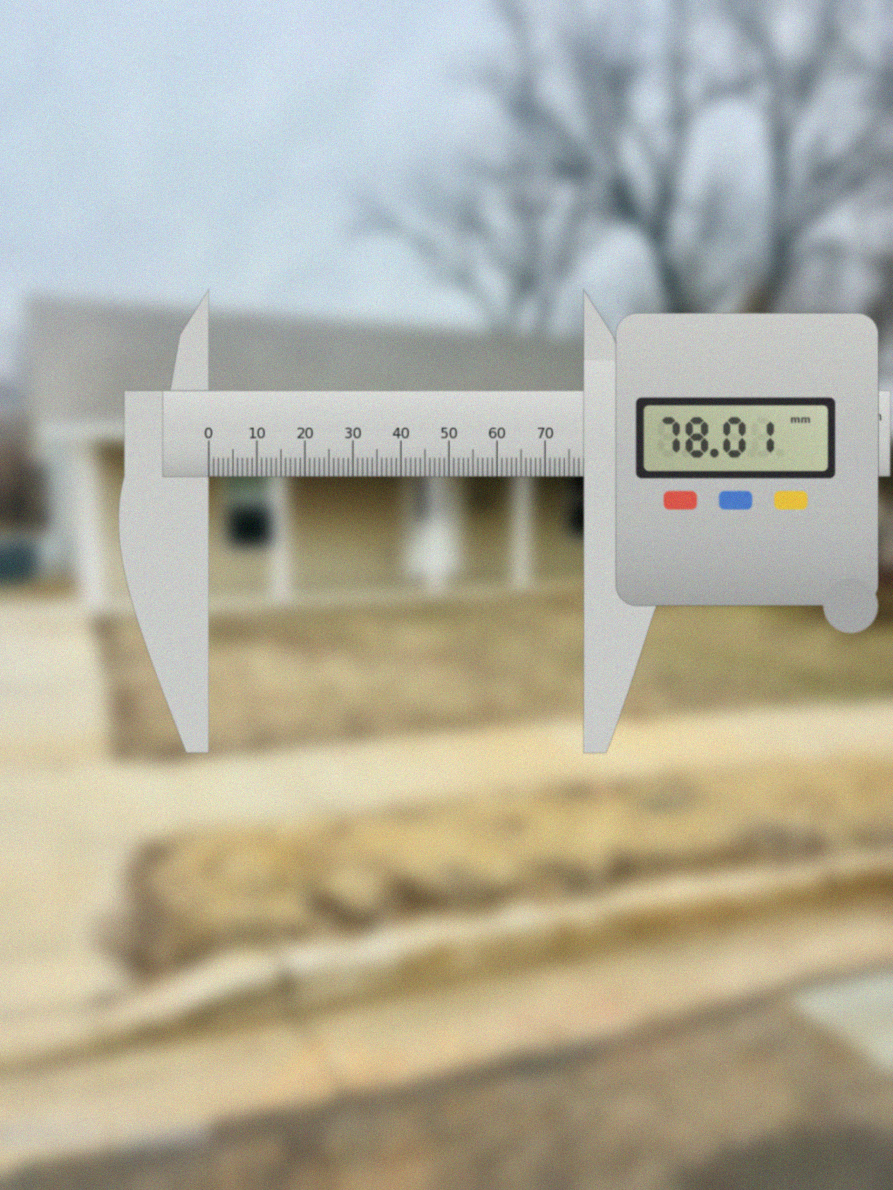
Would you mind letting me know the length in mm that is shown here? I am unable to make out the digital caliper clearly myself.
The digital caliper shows 78.01 mm
